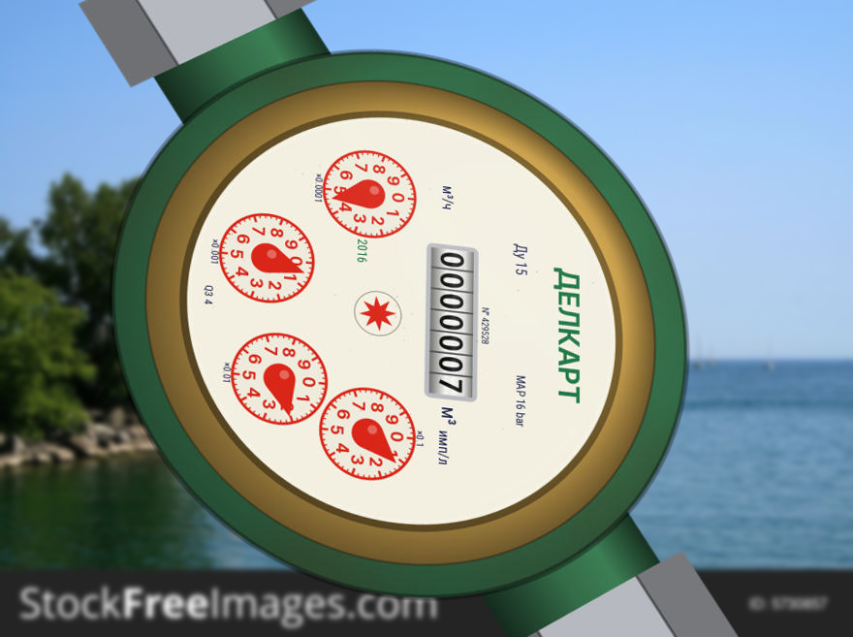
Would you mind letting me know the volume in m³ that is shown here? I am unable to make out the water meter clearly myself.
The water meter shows 7.1204 m³
